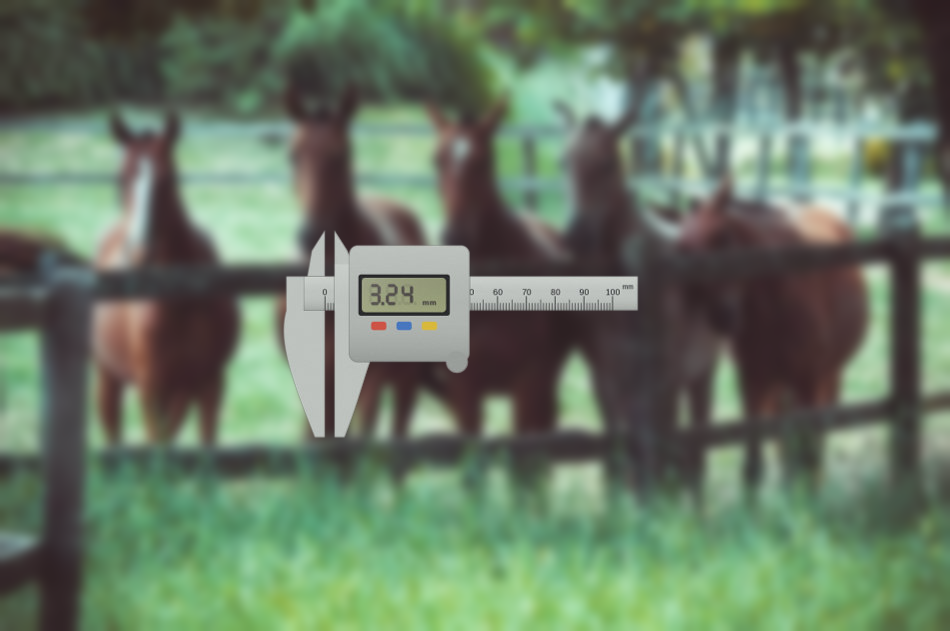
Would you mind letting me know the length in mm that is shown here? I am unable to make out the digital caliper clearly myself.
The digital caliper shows 3.24 mm
